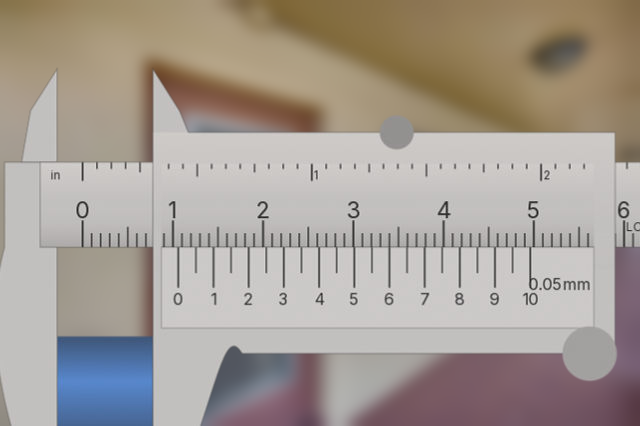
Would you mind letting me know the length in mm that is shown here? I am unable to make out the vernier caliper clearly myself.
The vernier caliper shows 10.6 mm
